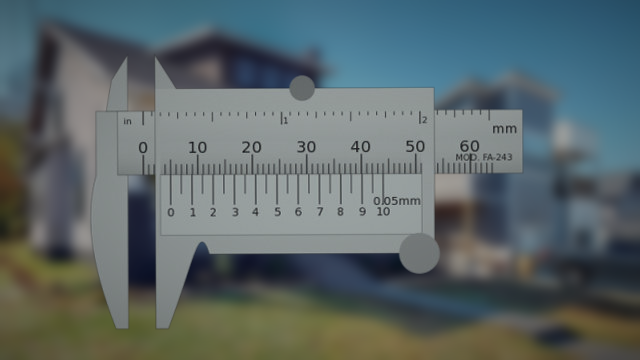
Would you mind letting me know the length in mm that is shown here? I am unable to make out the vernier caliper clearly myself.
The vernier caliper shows 5.0 mm
